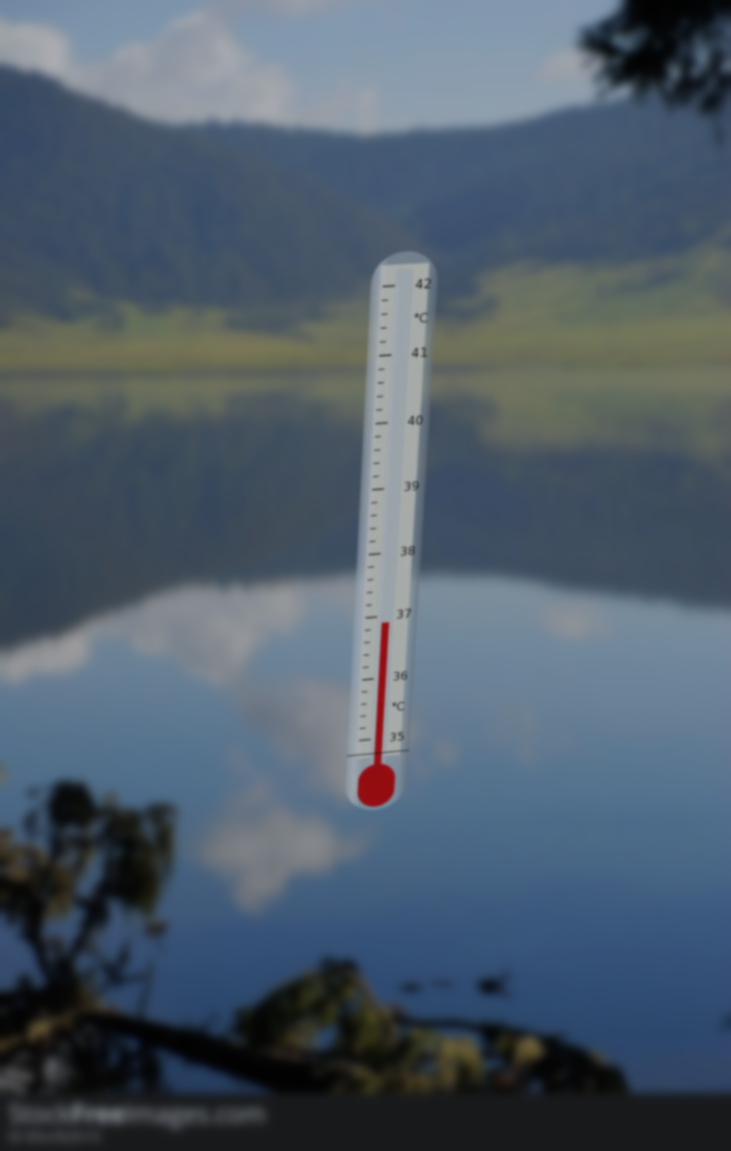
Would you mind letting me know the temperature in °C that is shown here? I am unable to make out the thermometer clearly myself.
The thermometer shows 36.9 °C
